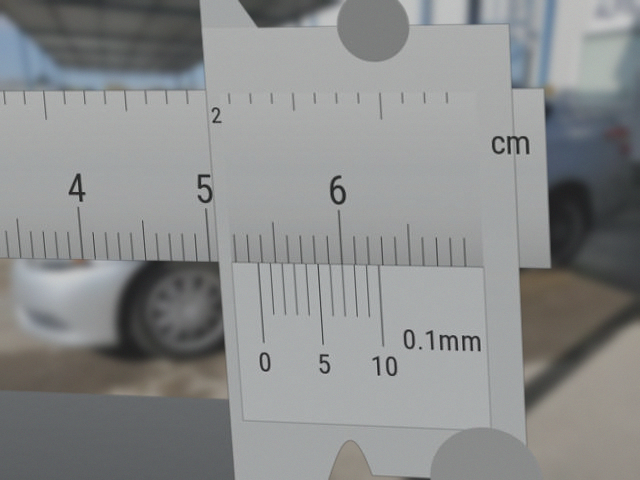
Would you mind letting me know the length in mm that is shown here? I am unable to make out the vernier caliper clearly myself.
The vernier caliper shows 53.7 mm
